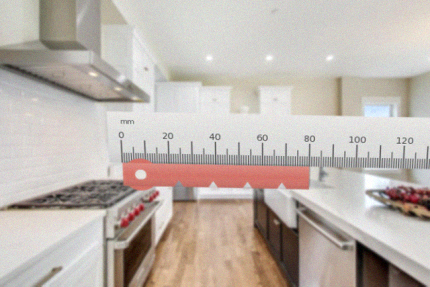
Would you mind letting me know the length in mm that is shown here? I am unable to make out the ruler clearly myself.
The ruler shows 80 mm
